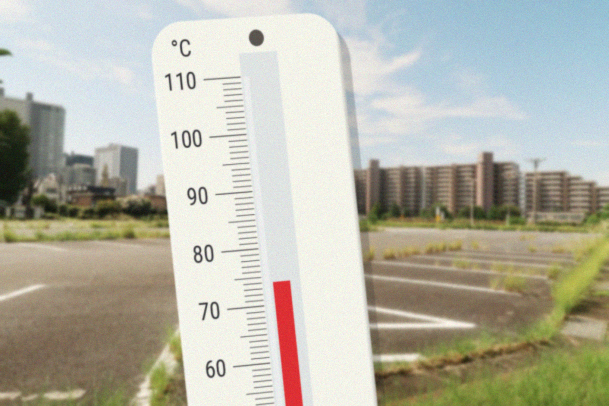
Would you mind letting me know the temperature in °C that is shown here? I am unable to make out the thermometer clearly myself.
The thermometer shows 74 °C
